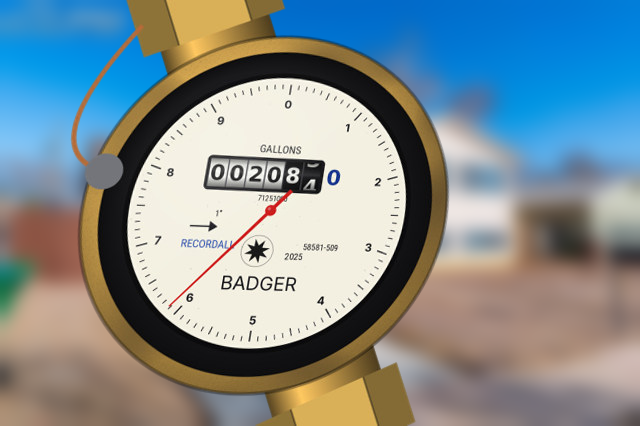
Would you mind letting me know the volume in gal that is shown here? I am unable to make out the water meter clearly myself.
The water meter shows 20836.1 gal
